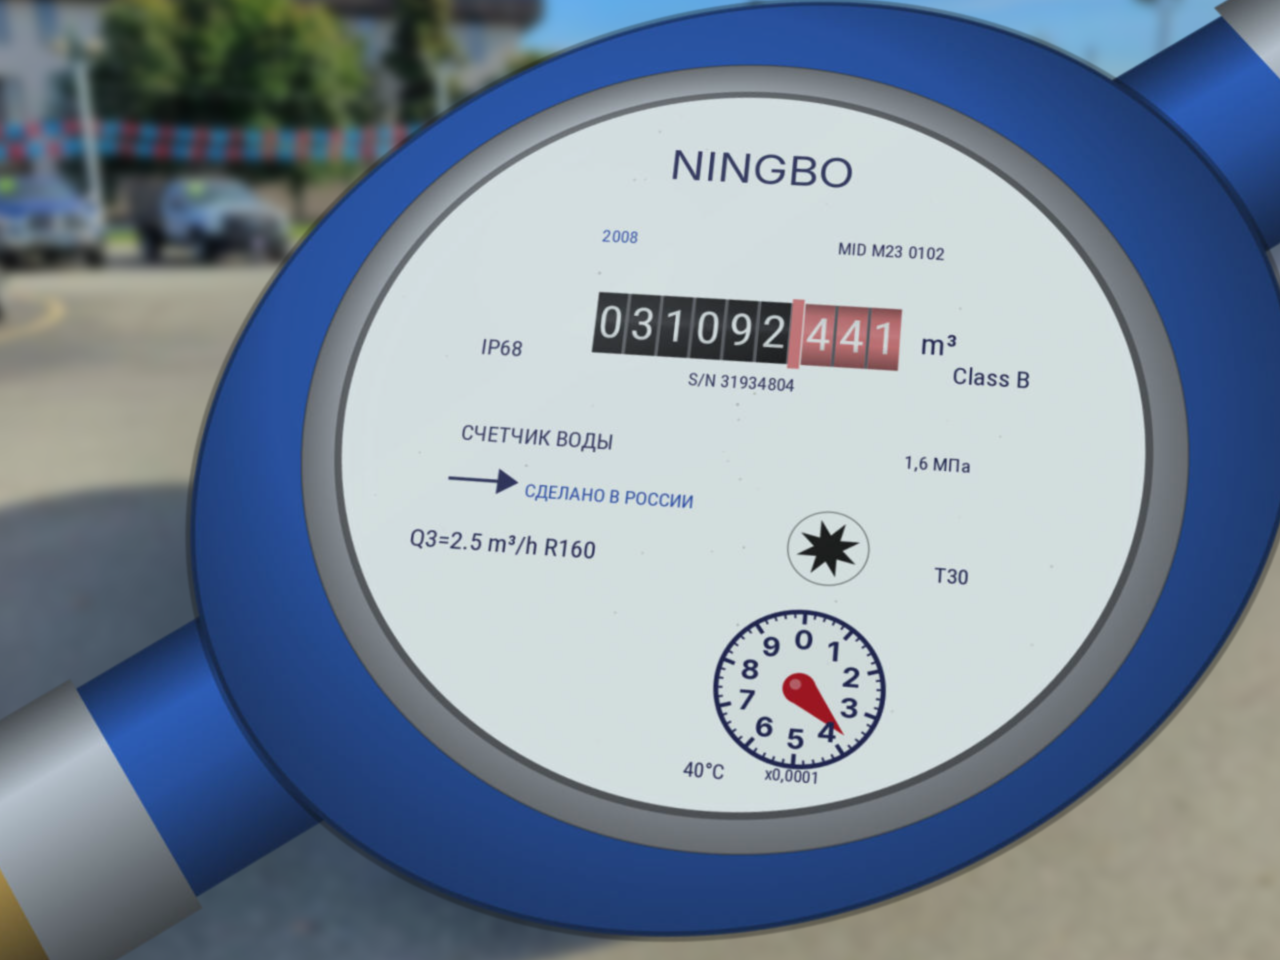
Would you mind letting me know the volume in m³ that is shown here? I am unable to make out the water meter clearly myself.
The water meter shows 31092.4413 m³
